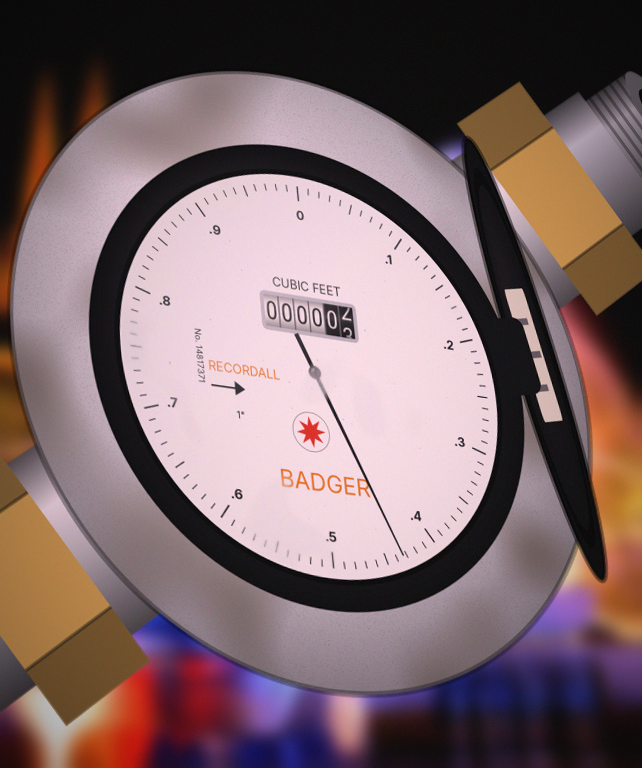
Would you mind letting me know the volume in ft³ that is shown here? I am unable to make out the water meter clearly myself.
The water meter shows 2.43 ft³
